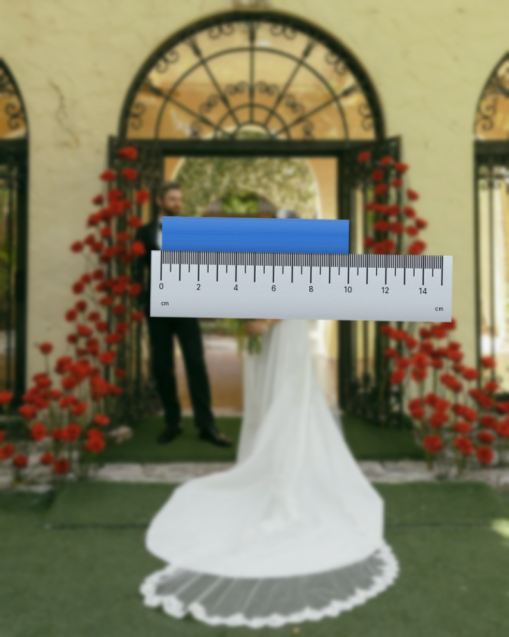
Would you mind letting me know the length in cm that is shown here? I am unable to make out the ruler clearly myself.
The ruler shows 10 cm
